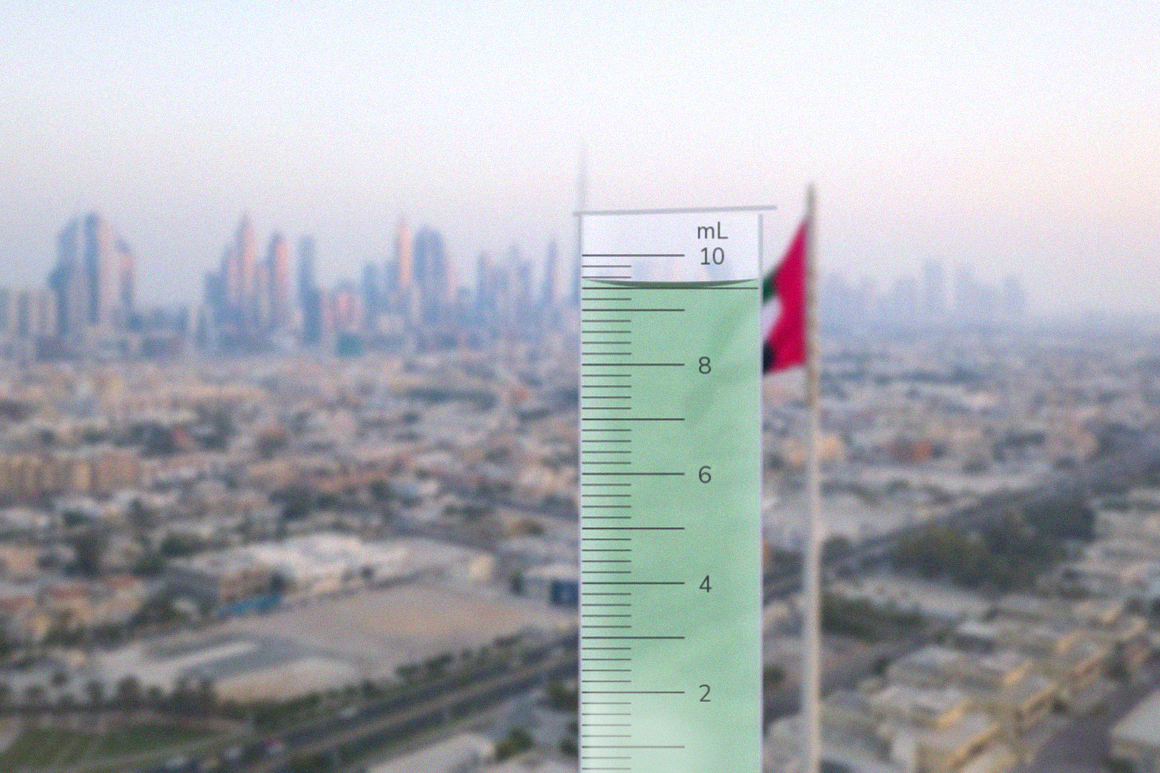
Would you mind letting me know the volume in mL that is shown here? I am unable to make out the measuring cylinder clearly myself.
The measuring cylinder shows 9.4 mL
